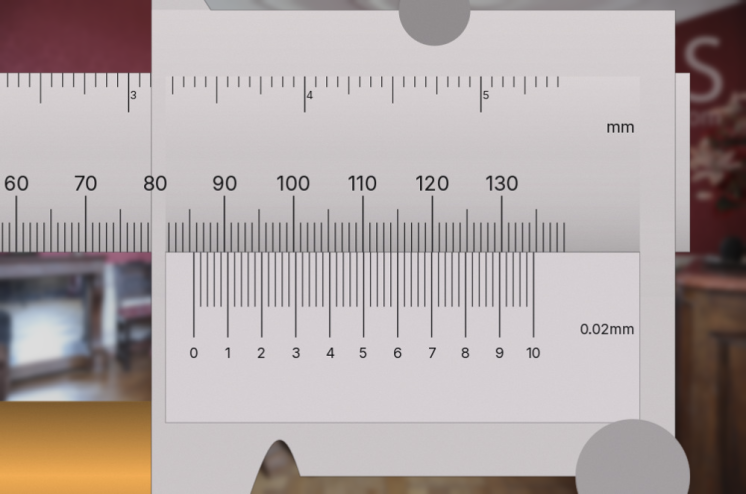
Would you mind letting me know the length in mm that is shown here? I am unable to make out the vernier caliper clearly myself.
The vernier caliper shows 85.6 mm
